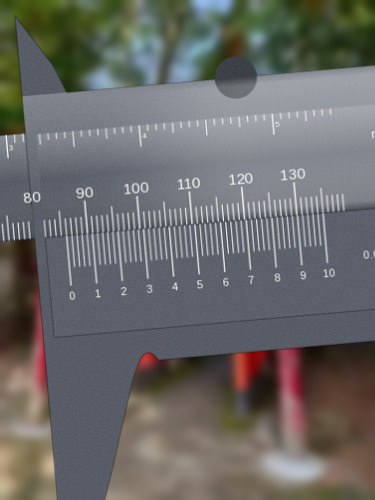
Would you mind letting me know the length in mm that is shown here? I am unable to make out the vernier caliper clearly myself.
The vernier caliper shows 86.0 mm
